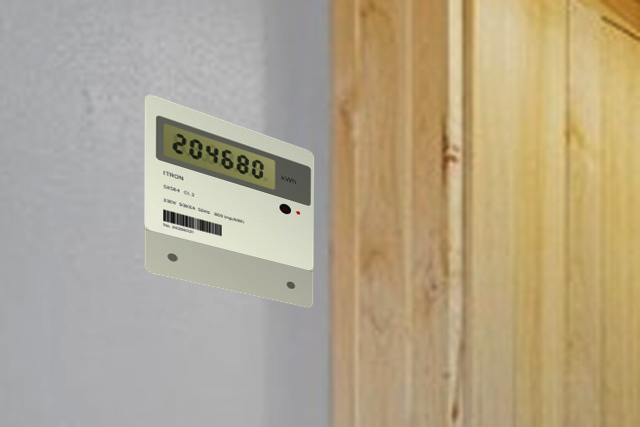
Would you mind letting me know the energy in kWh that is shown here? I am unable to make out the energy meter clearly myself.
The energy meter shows 204680 kWh
